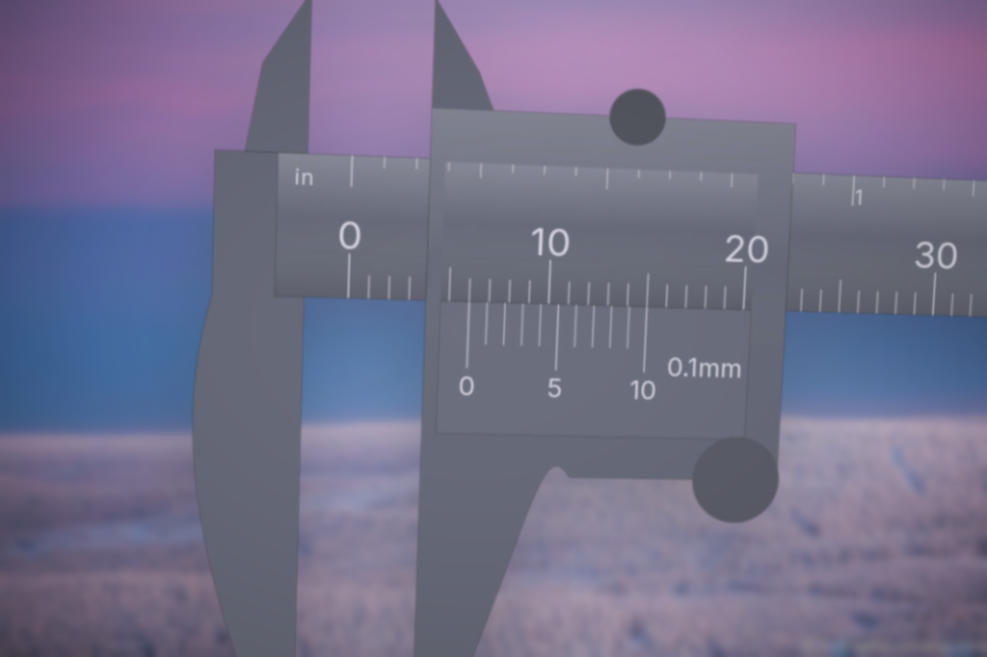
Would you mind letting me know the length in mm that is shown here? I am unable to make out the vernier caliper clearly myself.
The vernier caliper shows 6.0 mm
